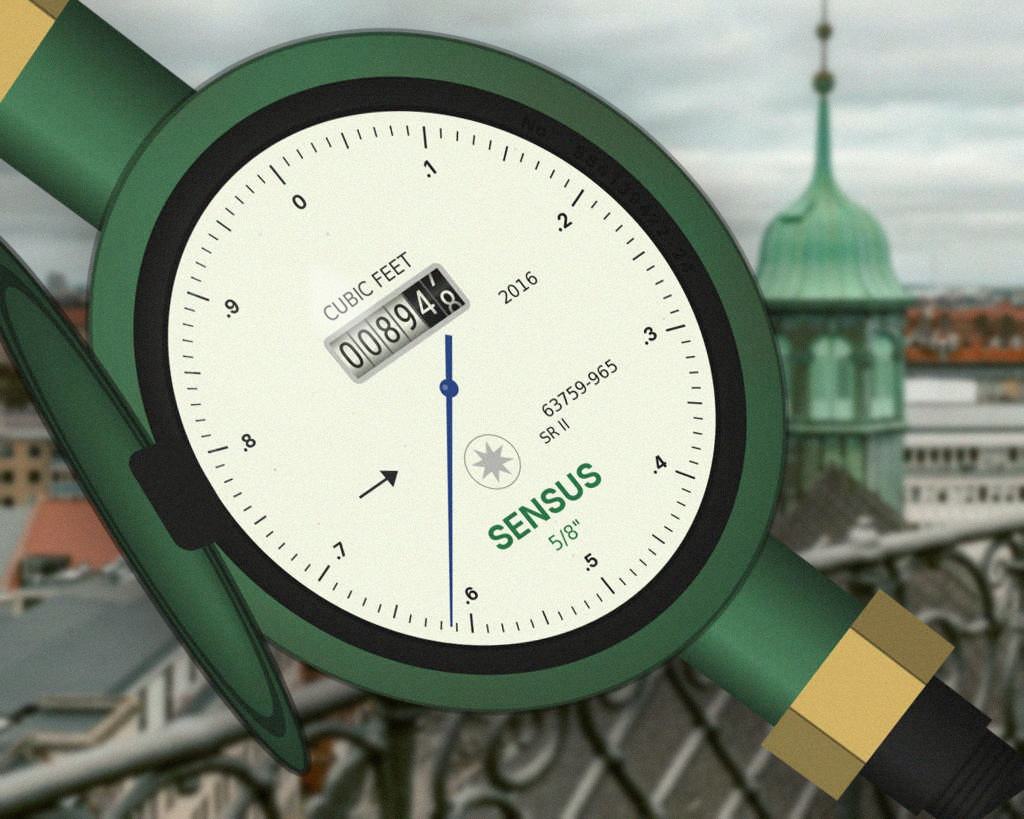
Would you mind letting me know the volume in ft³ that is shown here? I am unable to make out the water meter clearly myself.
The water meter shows 8947.61 ft³
